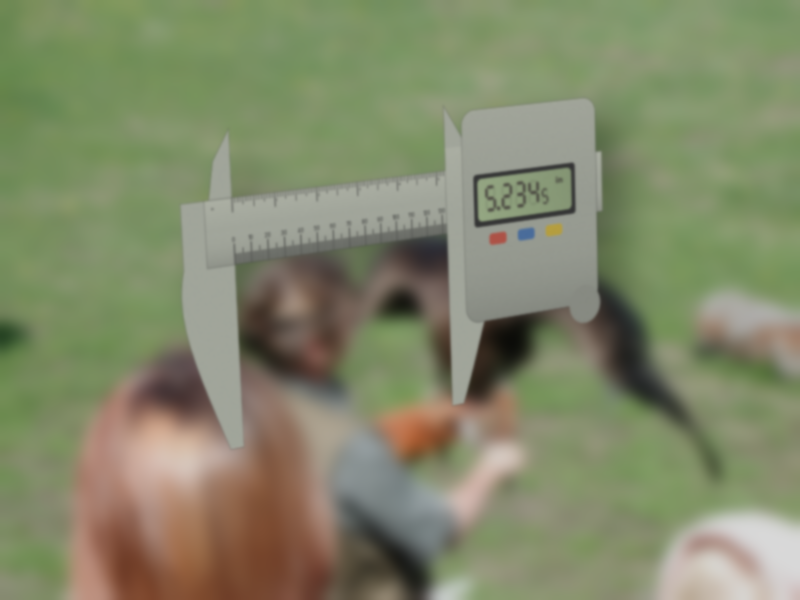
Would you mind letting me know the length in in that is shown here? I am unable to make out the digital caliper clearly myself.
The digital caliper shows 5.2345 in
